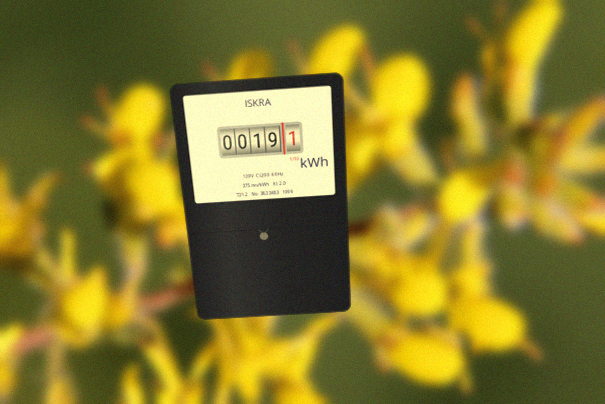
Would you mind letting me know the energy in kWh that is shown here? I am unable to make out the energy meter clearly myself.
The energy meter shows 19.1 kWh
